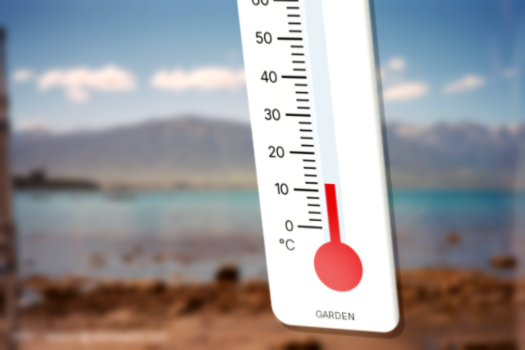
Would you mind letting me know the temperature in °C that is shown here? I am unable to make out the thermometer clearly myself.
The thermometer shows 12 °C
